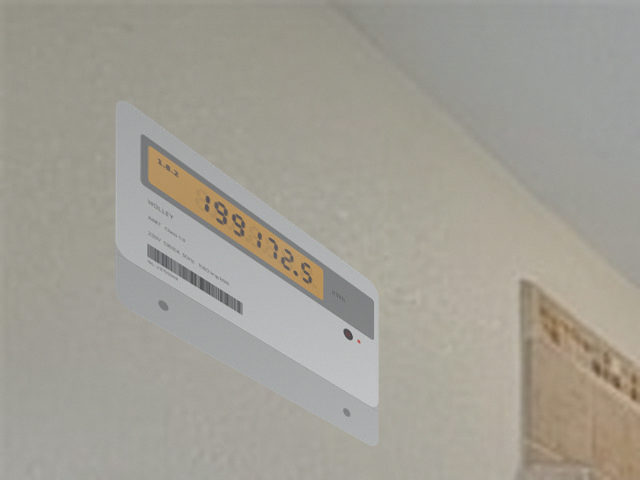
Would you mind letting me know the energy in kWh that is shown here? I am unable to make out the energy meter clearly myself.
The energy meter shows 199172.5 kWh
